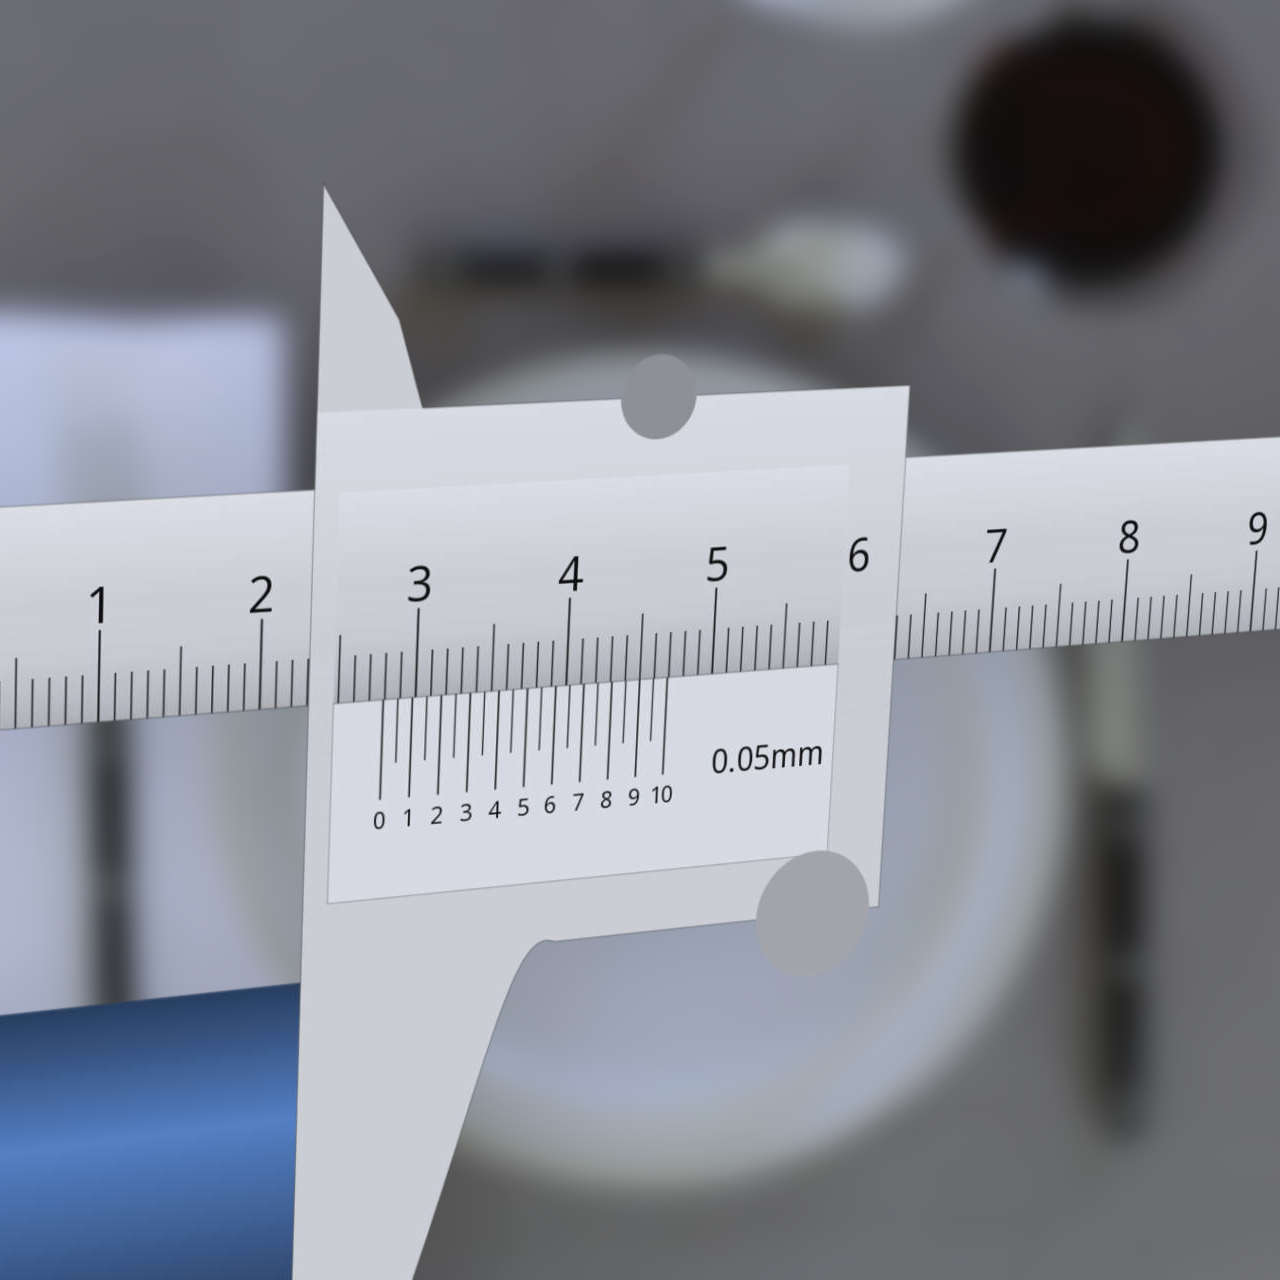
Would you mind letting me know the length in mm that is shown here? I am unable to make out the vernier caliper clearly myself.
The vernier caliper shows 27.9 mm
